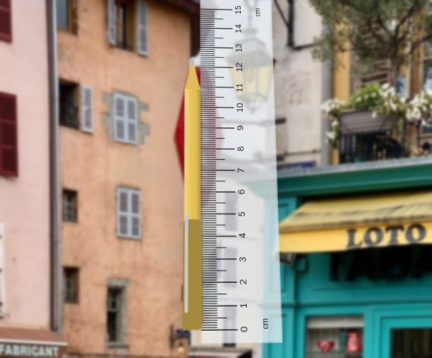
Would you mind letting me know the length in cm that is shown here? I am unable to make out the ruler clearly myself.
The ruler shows 12.5 cm
